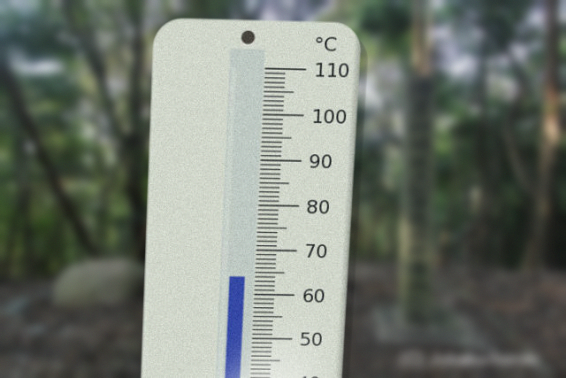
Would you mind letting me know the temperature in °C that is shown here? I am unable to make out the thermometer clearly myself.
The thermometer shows 64 °C
